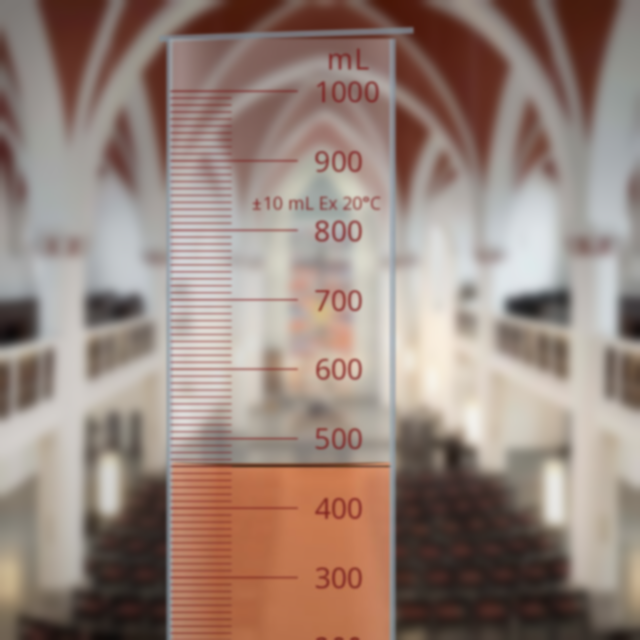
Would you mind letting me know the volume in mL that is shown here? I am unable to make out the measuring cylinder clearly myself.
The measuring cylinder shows 460 mL
